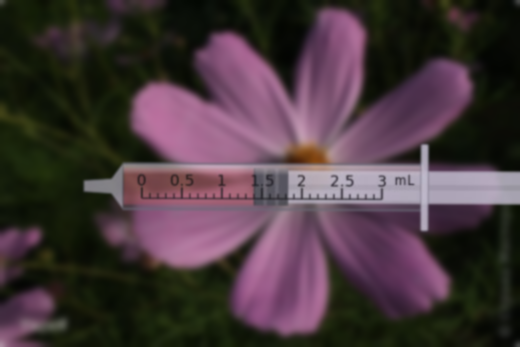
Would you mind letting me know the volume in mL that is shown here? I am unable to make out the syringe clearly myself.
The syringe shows 1.4 mL
